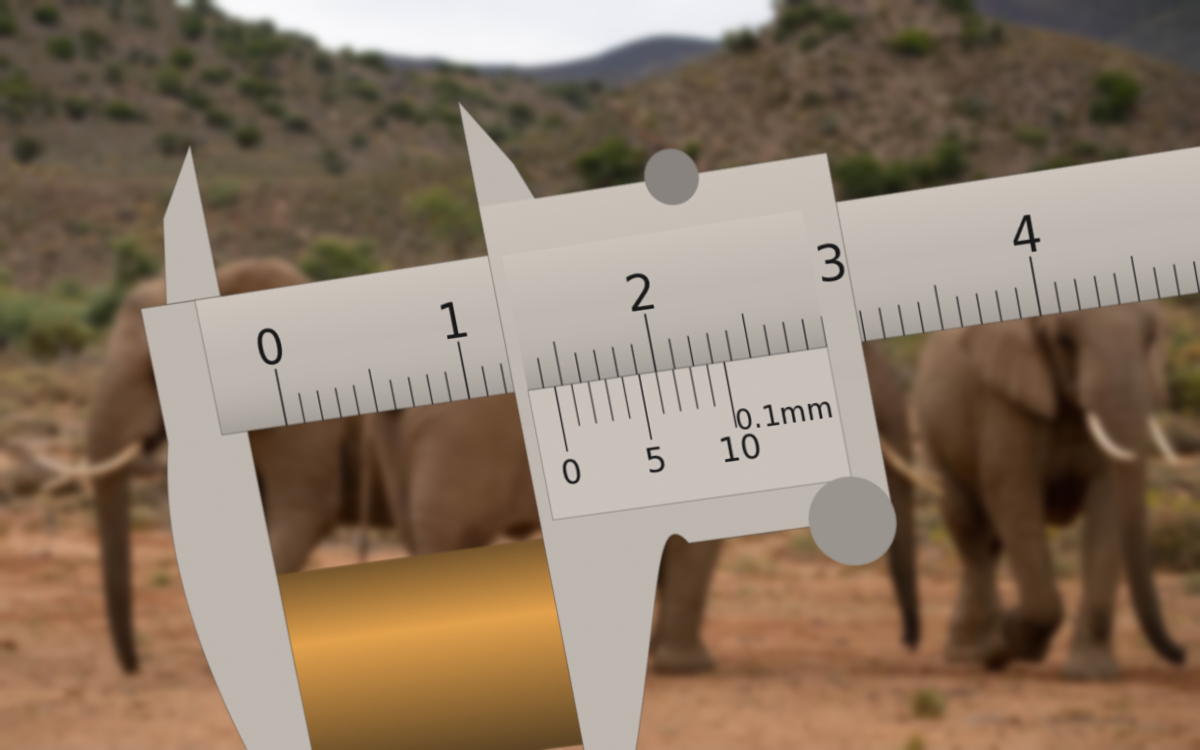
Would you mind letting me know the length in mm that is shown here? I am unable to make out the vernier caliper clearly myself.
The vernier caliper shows 14.6 mm
